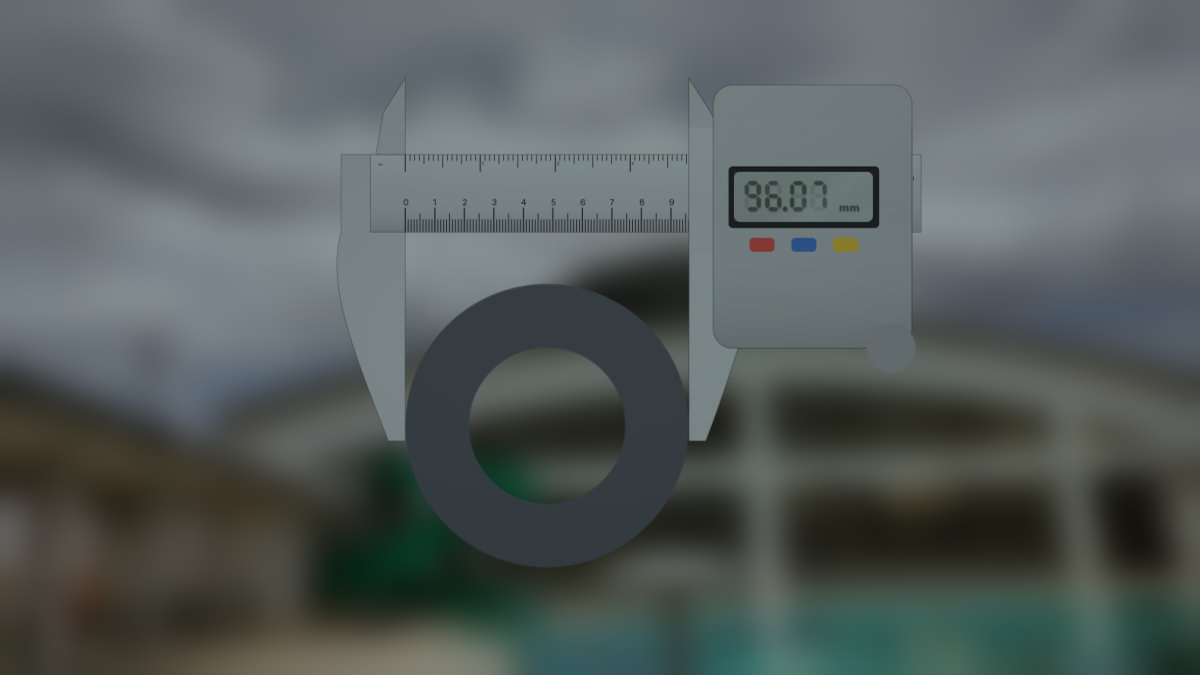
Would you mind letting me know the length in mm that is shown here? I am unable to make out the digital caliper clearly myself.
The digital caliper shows 96.07 mm
